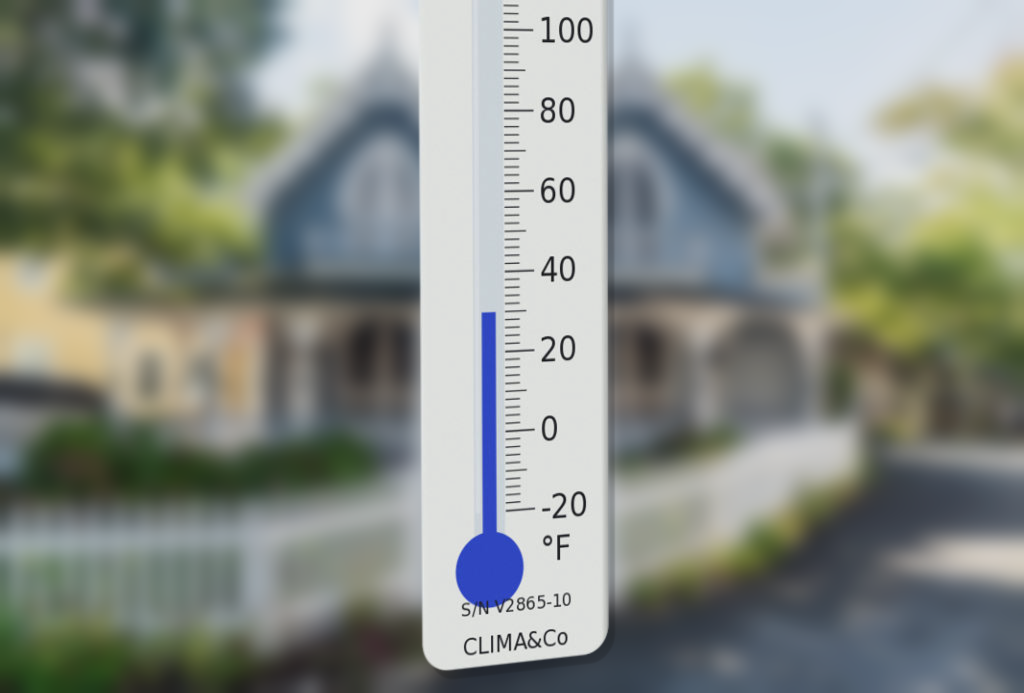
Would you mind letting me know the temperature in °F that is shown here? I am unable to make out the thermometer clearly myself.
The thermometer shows 30 °F
